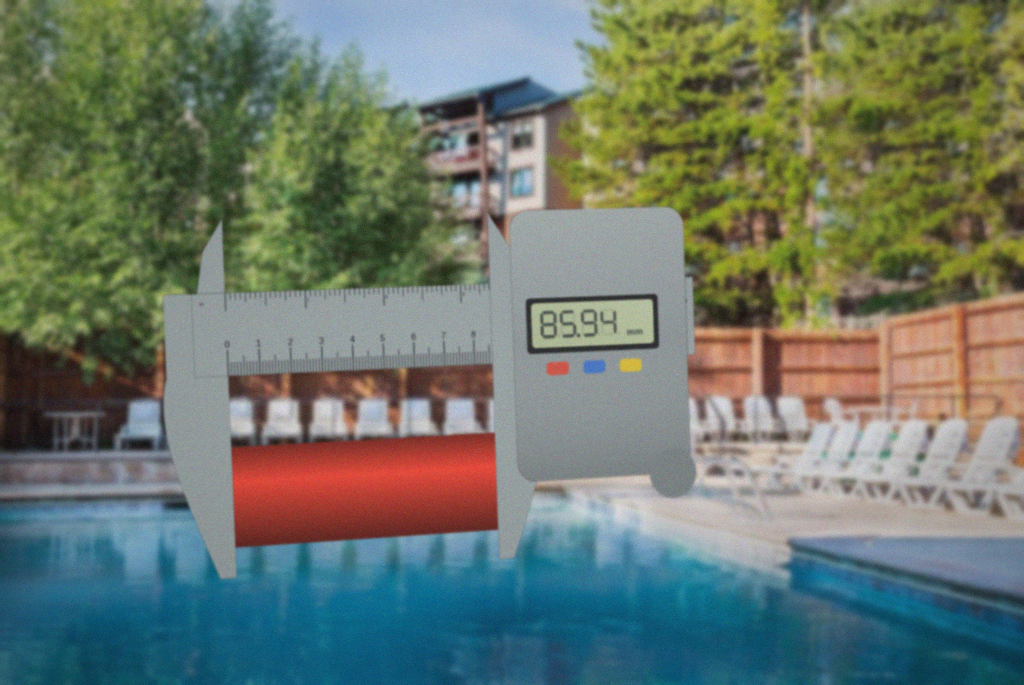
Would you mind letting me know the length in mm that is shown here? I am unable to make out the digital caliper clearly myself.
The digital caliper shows 85.94 mm
